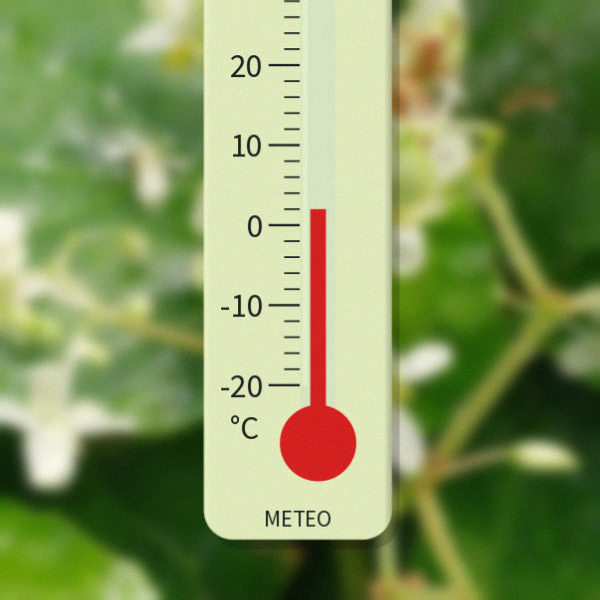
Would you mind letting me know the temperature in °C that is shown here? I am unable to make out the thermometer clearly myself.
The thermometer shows 2 °C
